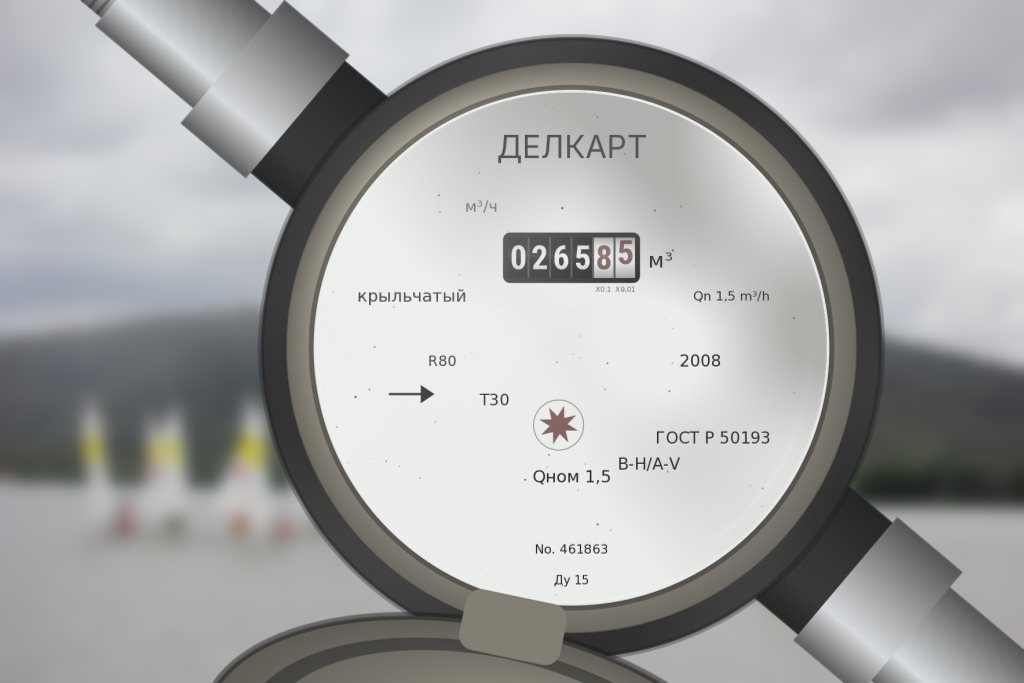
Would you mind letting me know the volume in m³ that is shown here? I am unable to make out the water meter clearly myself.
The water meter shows 265.85 m³
